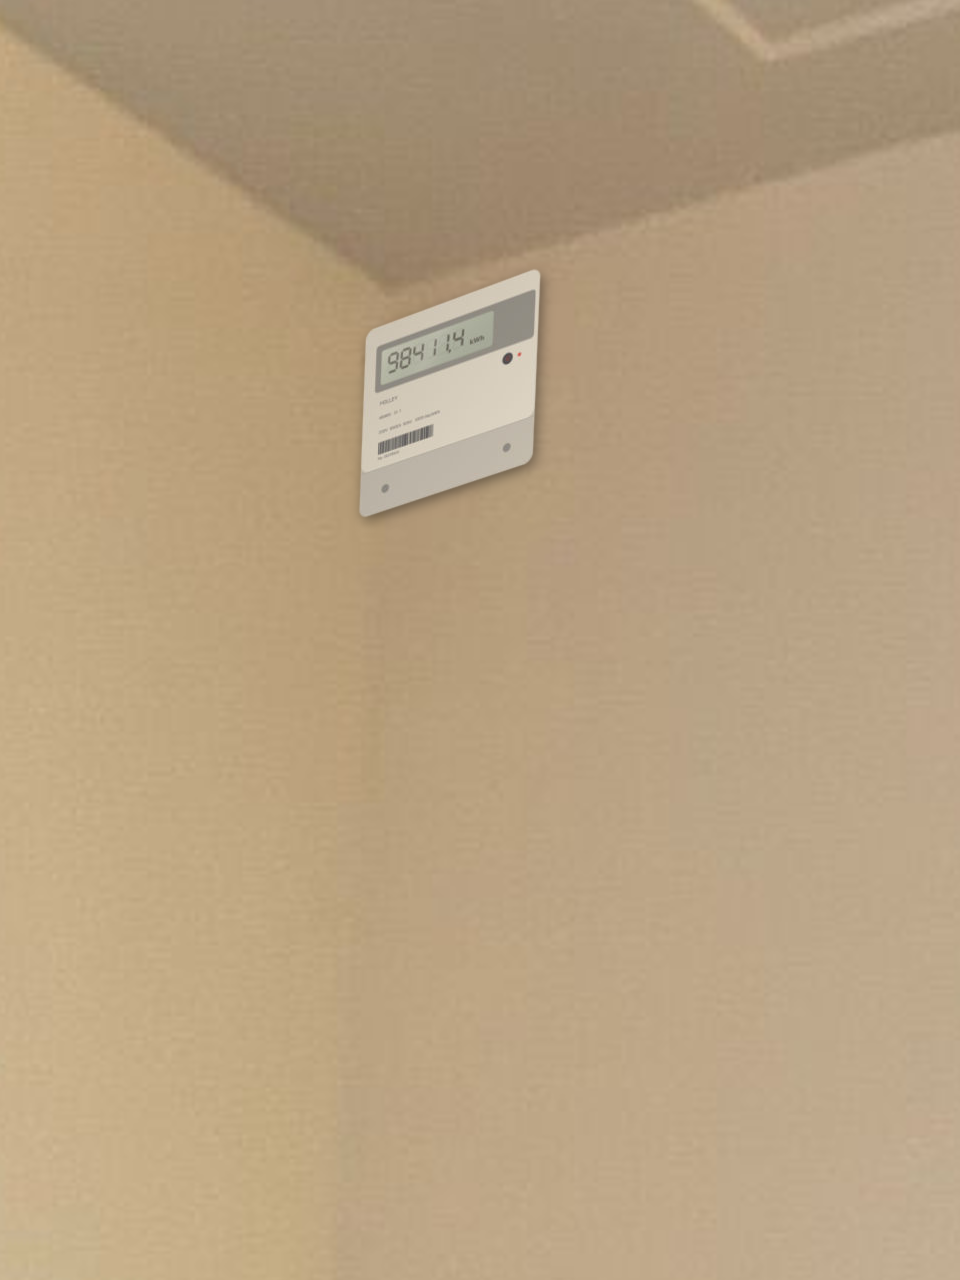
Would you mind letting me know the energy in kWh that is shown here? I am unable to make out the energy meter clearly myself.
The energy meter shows 98411.4 kWh
